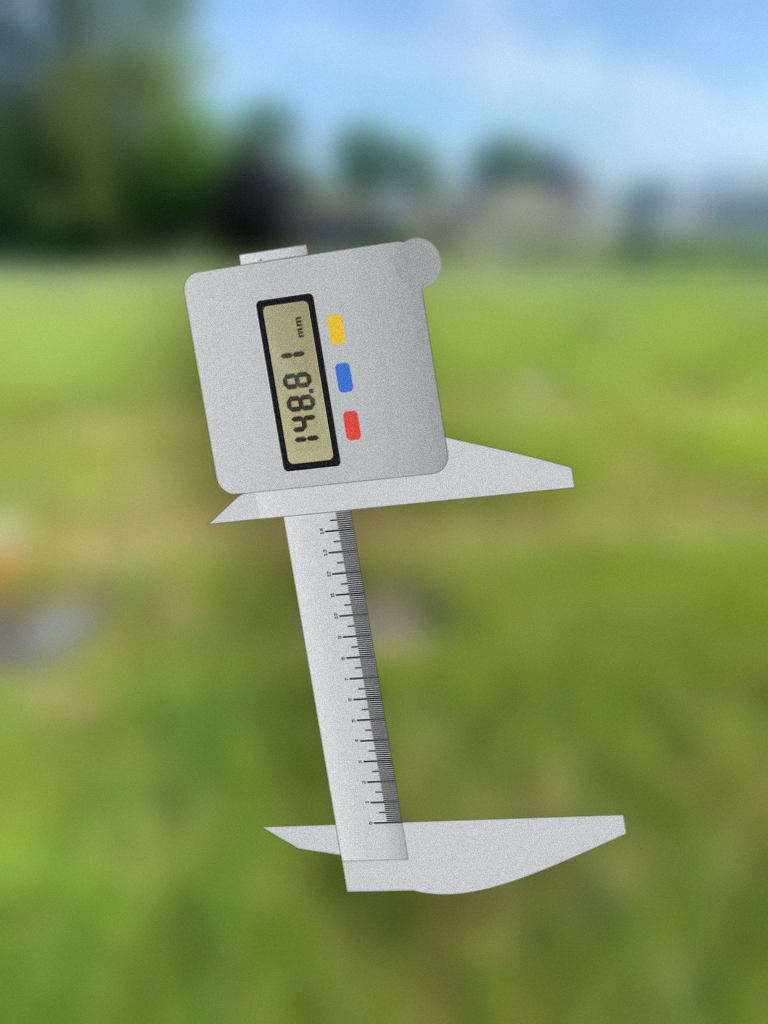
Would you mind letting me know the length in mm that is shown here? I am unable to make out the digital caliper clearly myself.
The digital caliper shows 148.81 mm
